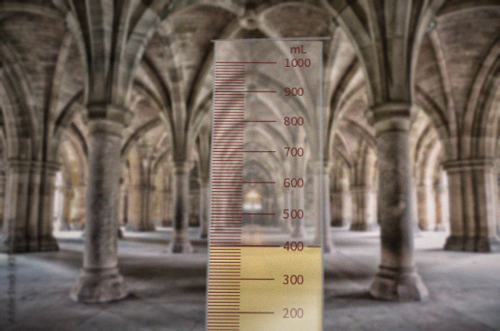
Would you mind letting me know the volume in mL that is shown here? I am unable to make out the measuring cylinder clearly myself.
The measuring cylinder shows 400 mL
